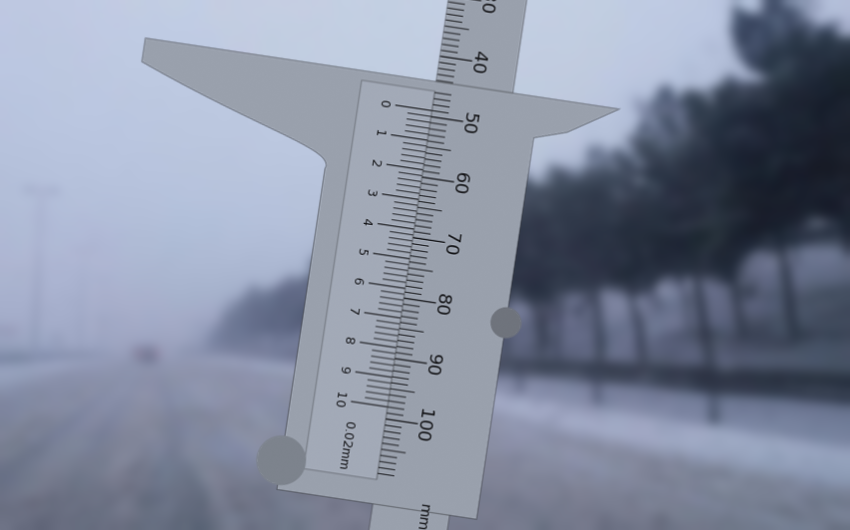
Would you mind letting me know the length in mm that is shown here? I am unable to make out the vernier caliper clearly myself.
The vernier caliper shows 49.0 mm
